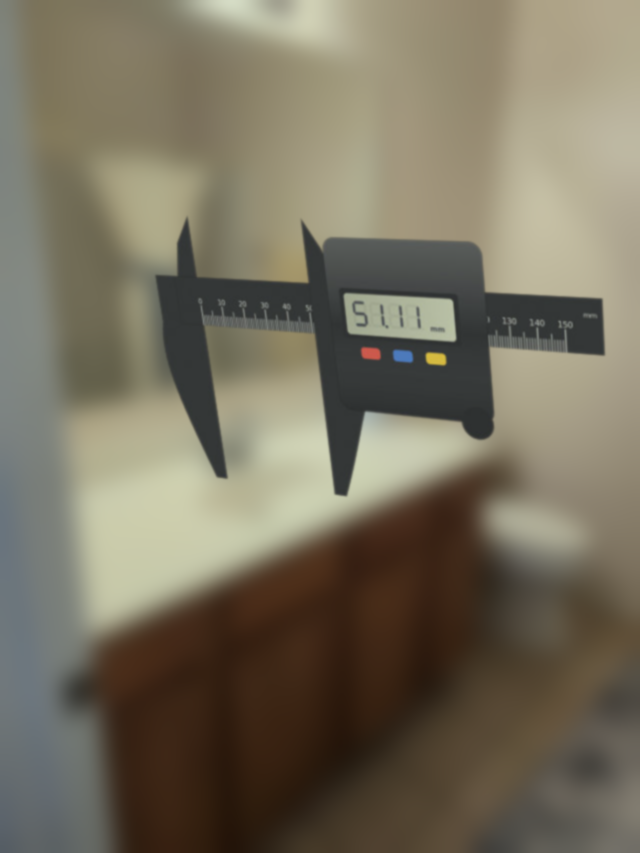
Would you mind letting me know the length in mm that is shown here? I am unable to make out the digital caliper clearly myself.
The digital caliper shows 51.11 mm
